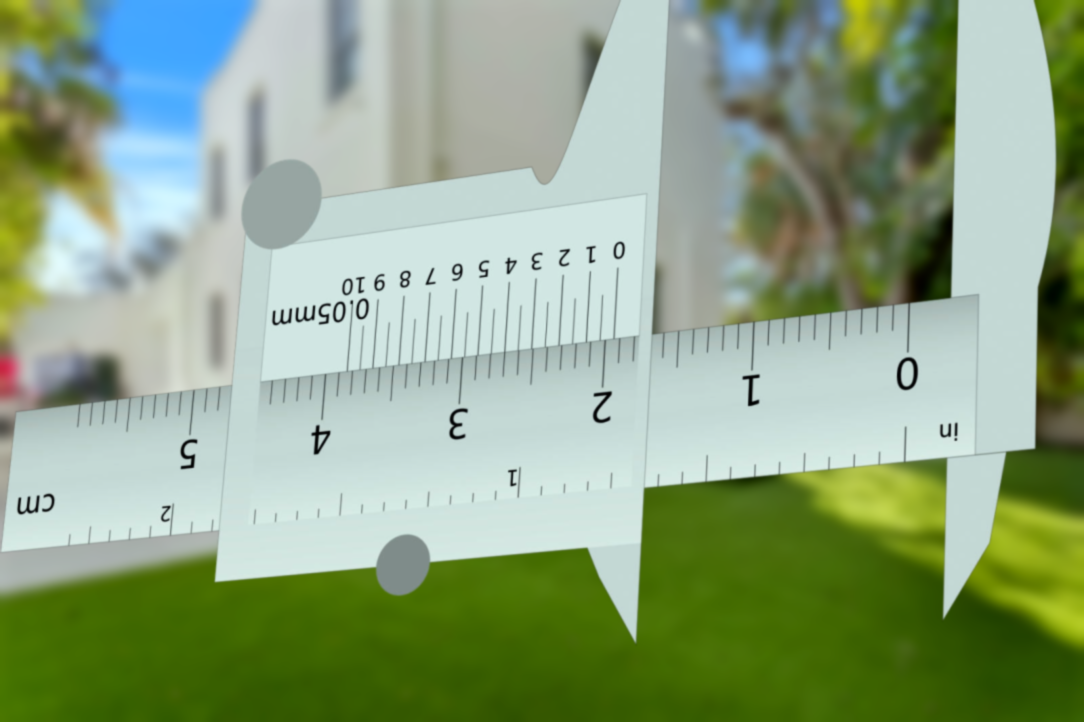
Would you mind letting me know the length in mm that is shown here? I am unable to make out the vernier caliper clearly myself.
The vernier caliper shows 19.4 mm
